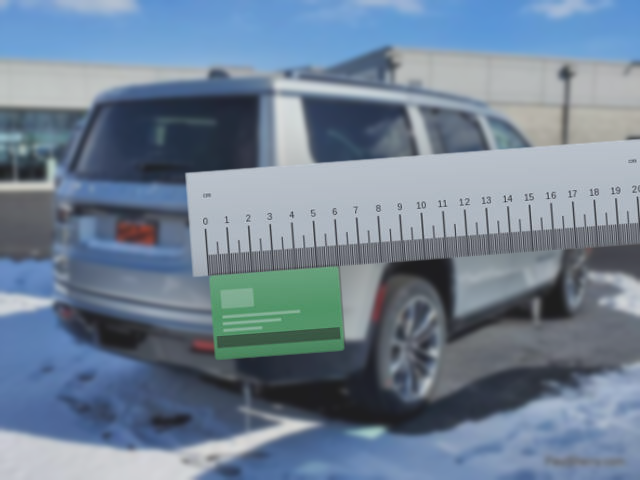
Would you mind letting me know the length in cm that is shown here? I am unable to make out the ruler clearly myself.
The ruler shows 6 cm
